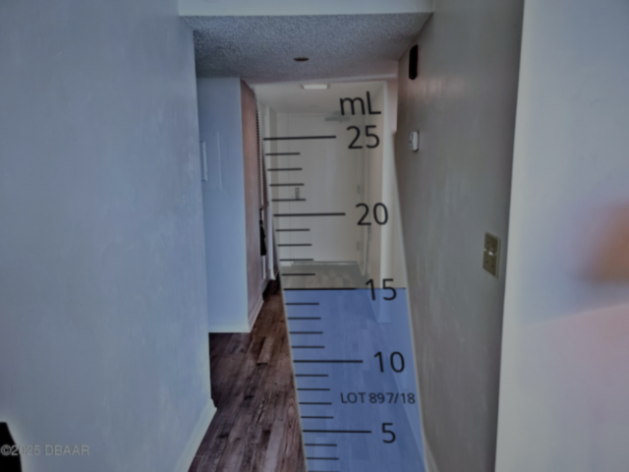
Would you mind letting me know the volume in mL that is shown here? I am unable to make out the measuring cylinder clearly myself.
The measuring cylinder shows 15 mL
